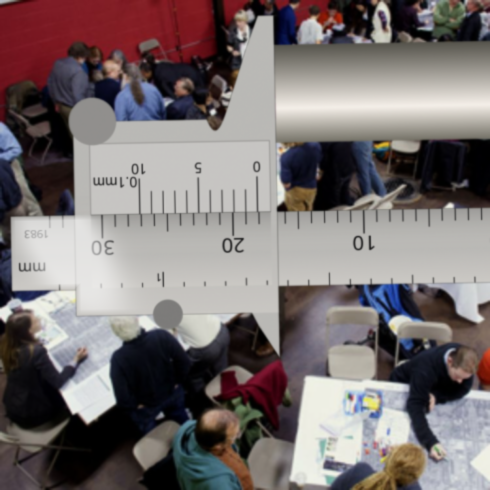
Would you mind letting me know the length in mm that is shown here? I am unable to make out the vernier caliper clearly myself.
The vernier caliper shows 18.1 mm
